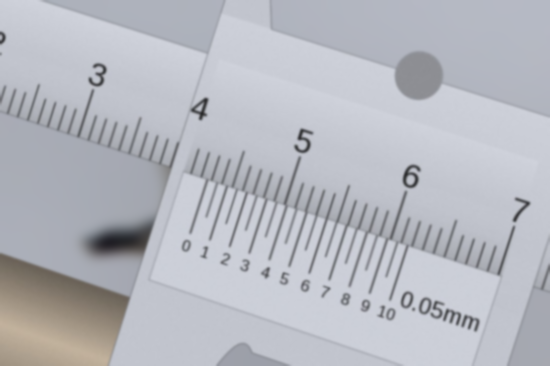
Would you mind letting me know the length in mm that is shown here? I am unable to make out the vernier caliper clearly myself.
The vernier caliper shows 42.6 mm
